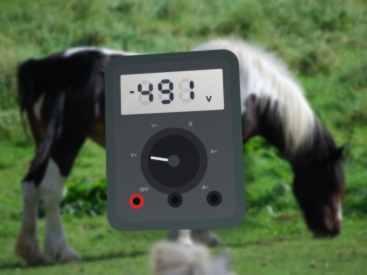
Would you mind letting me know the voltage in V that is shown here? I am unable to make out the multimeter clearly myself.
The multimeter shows -491 V
